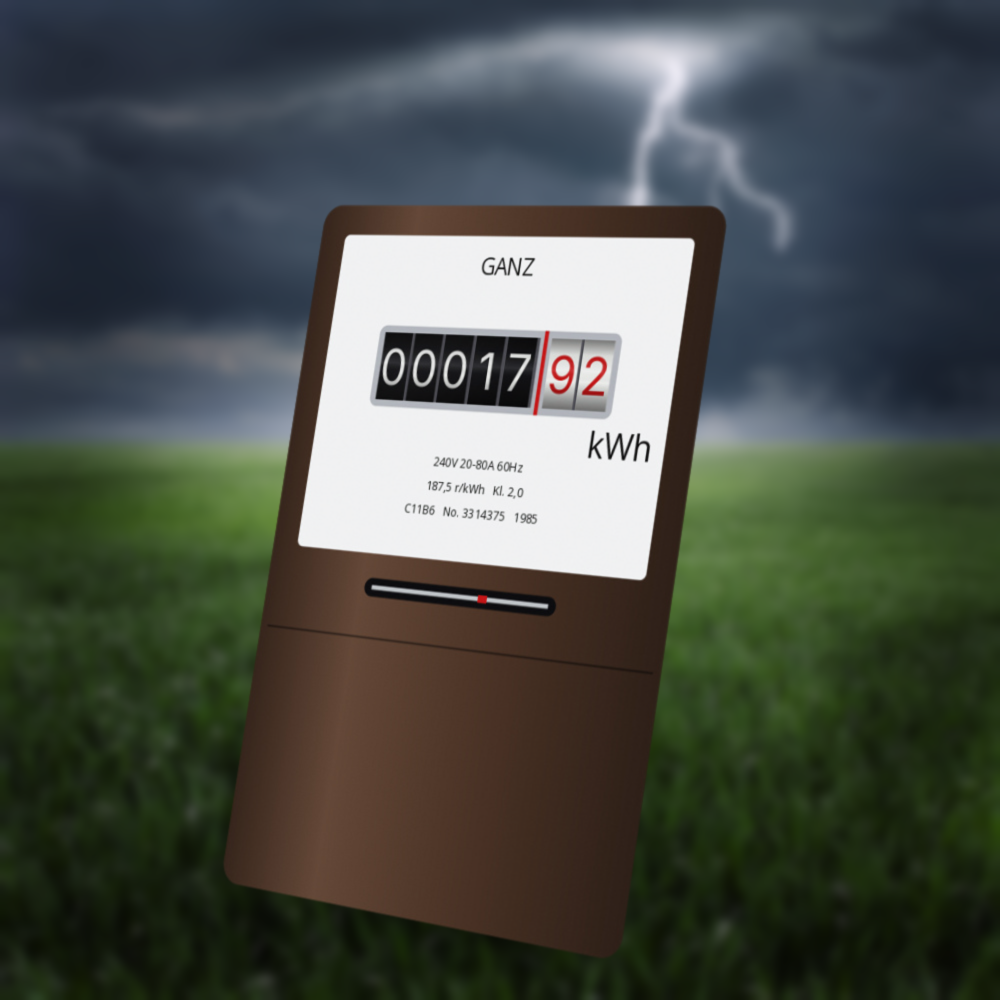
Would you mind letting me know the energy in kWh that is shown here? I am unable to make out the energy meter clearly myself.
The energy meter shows 17.92 kWh
